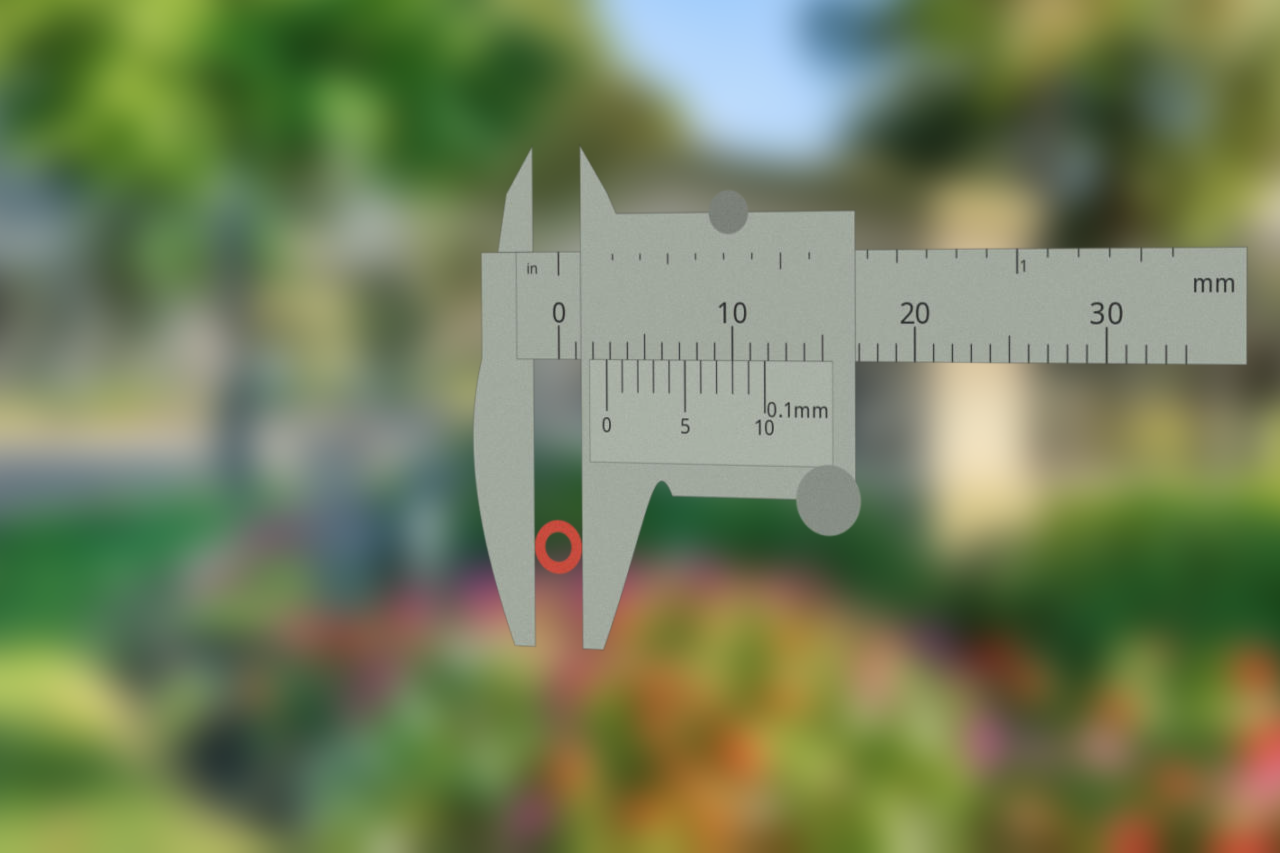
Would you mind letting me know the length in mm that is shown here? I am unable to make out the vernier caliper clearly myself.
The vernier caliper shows 2.8 mm
